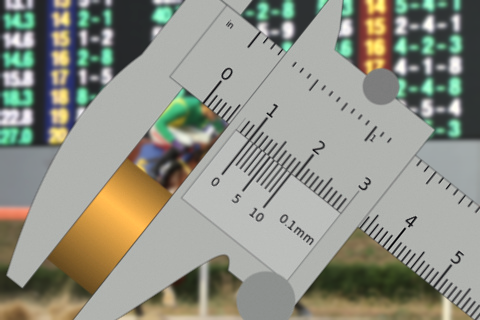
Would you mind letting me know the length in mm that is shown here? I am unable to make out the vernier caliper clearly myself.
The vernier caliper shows 10.0 mm
